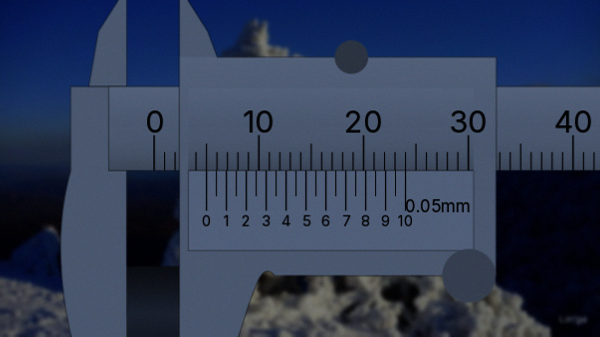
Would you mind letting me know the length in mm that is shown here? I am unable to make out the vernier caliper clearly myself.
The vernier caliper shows 5.0 mm
